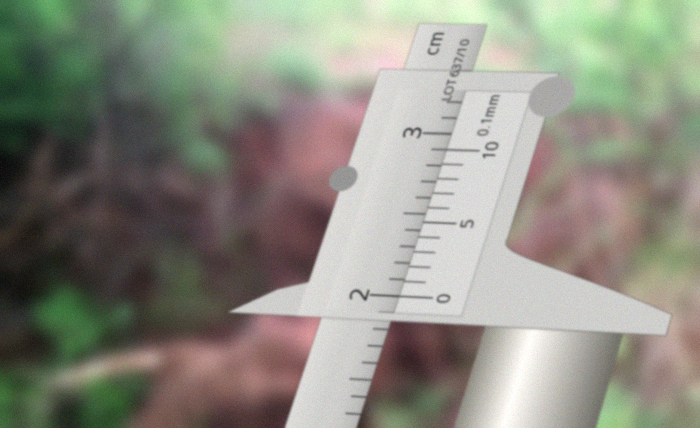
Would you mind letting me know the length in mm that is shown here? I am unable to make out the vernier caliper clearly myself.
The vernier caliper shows 20.0 mm
